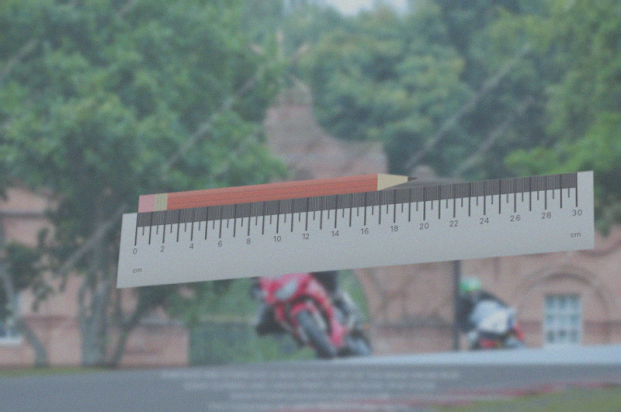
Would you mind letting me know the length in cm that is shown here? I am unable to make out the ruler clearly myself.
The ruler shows 19.5 cm
